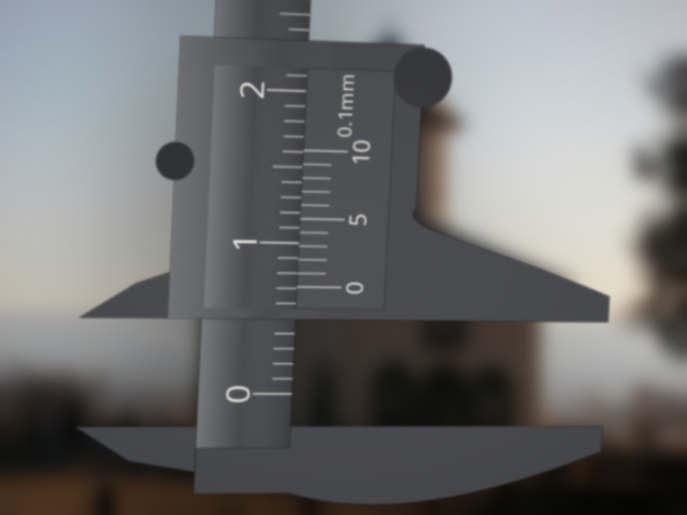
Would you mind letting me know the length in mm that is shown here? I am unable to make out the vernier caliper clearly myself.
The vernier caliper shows 7.1 mm
